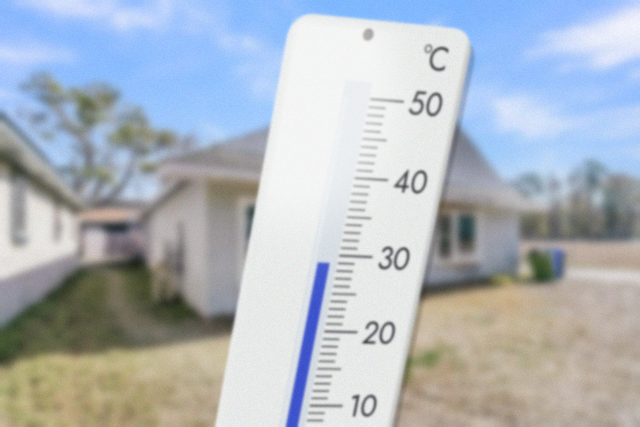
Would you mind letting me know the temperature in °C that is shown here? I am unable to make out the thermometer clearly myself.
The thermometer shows 29 °C
